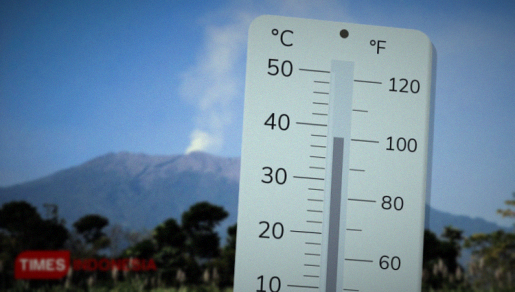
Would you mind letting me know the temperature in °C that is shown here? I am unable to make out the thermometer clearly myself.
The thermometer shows 38 °C
